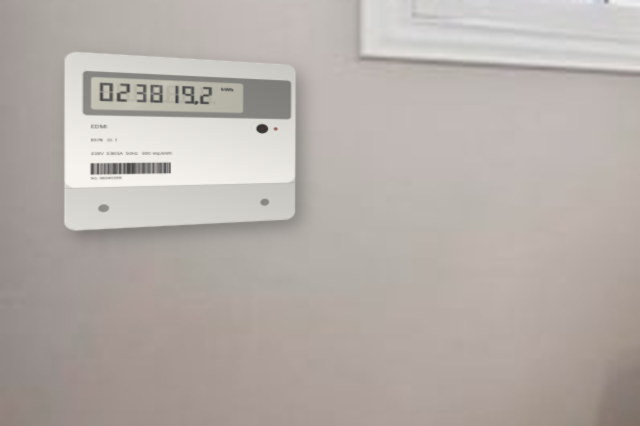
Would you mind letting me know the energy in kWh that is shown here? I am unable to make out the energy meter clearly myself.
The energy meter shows 23819.2 kWh
